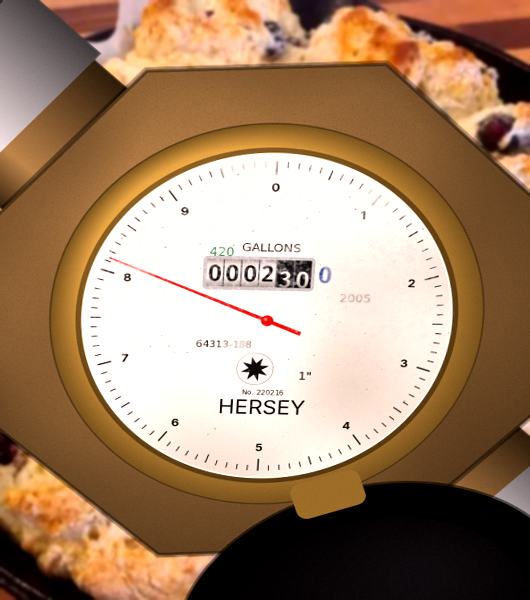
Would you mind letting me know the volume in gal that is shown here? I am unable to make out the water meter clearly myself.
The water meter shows 2298.1 gal
